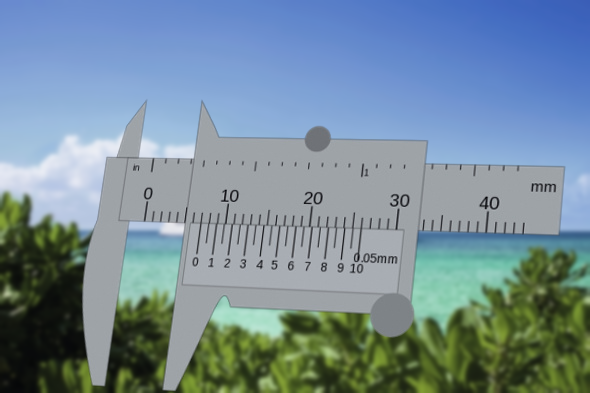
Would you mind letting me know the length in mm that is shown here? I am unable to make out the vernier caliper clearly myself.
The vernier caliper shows 7.0 mm
